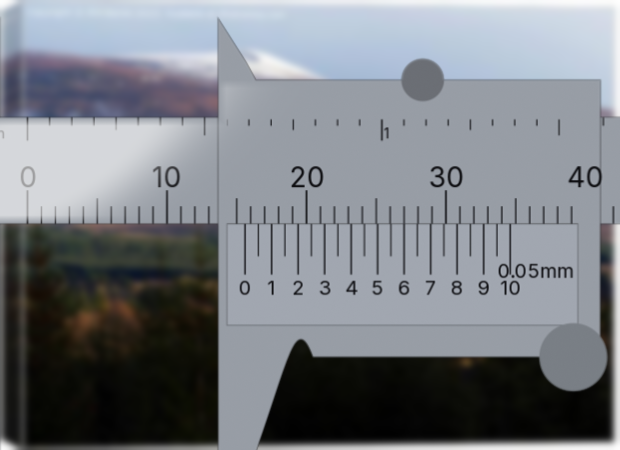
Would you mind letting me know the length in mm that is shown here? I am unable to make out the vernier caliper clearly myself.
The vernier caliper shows 15.6 mm
